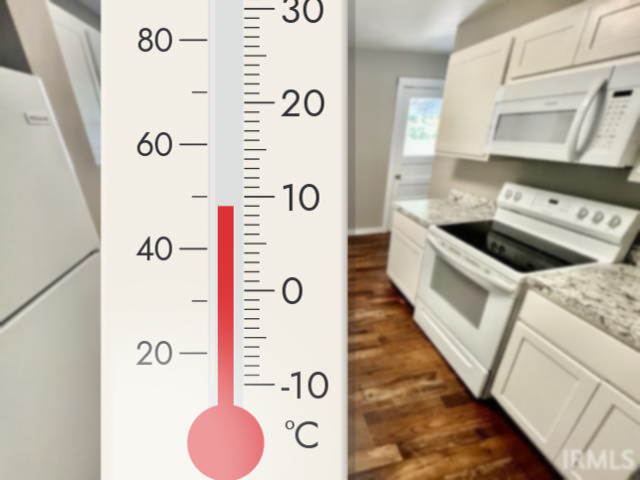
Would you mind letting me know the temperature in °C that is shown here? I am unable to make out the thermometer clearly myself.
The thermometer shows 9 °C
